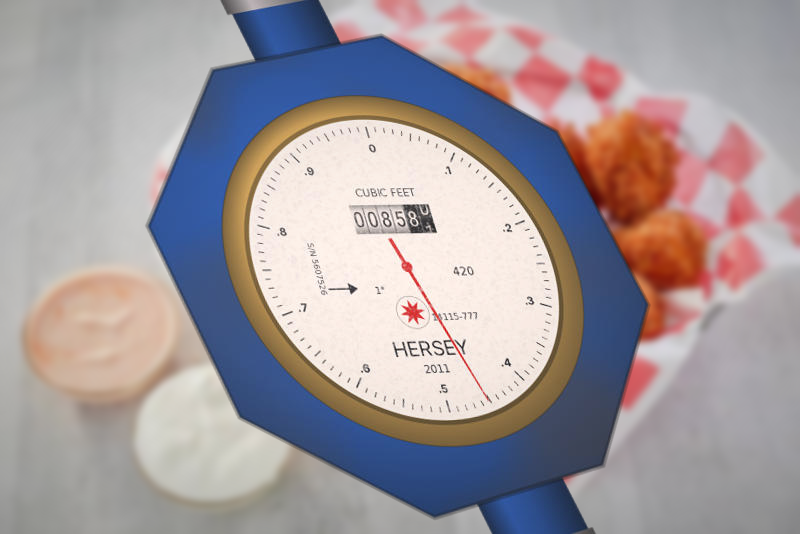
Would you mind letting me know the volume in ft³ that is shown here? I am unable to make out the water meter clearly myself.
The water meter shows 8580.45 ft³
